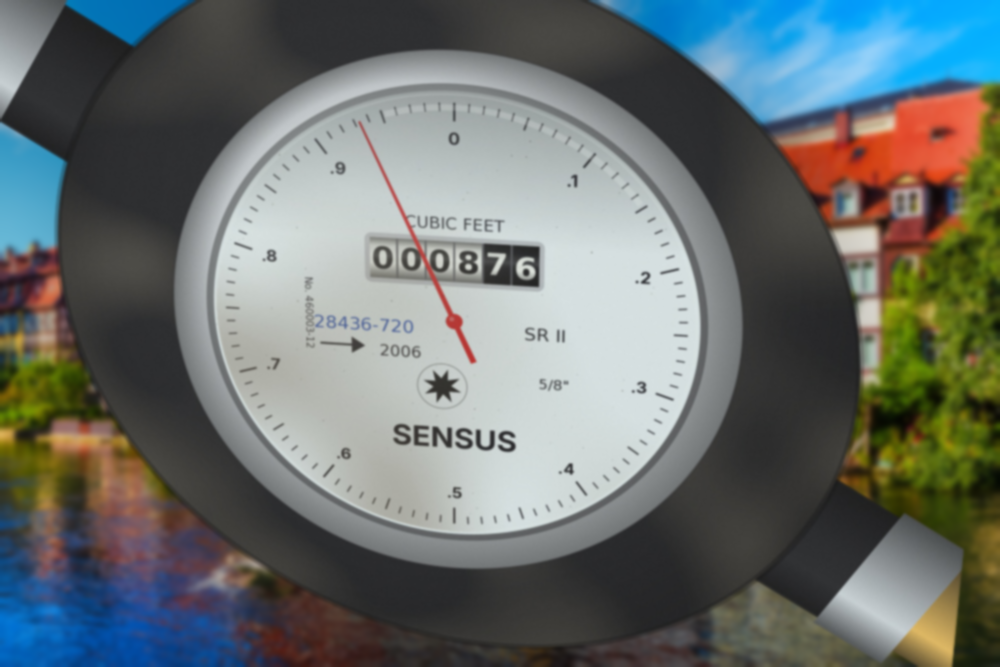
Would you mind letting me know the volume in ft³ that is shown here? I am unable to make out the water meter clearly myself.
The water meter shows 875.93 ft³
